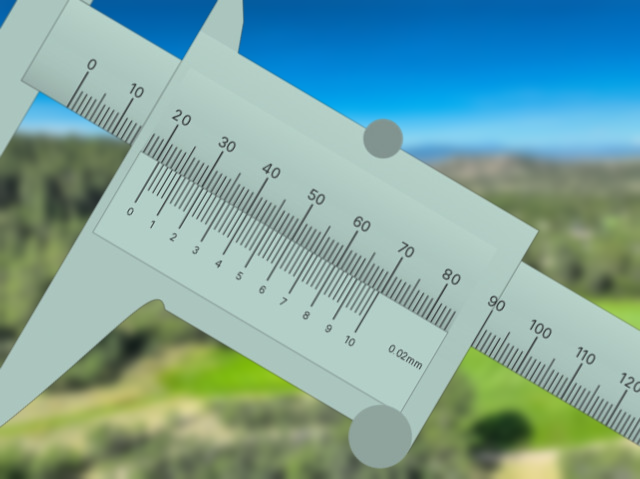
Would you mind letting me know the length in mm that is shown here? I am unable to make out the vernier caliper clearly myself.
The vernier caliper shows 20.5 mm
